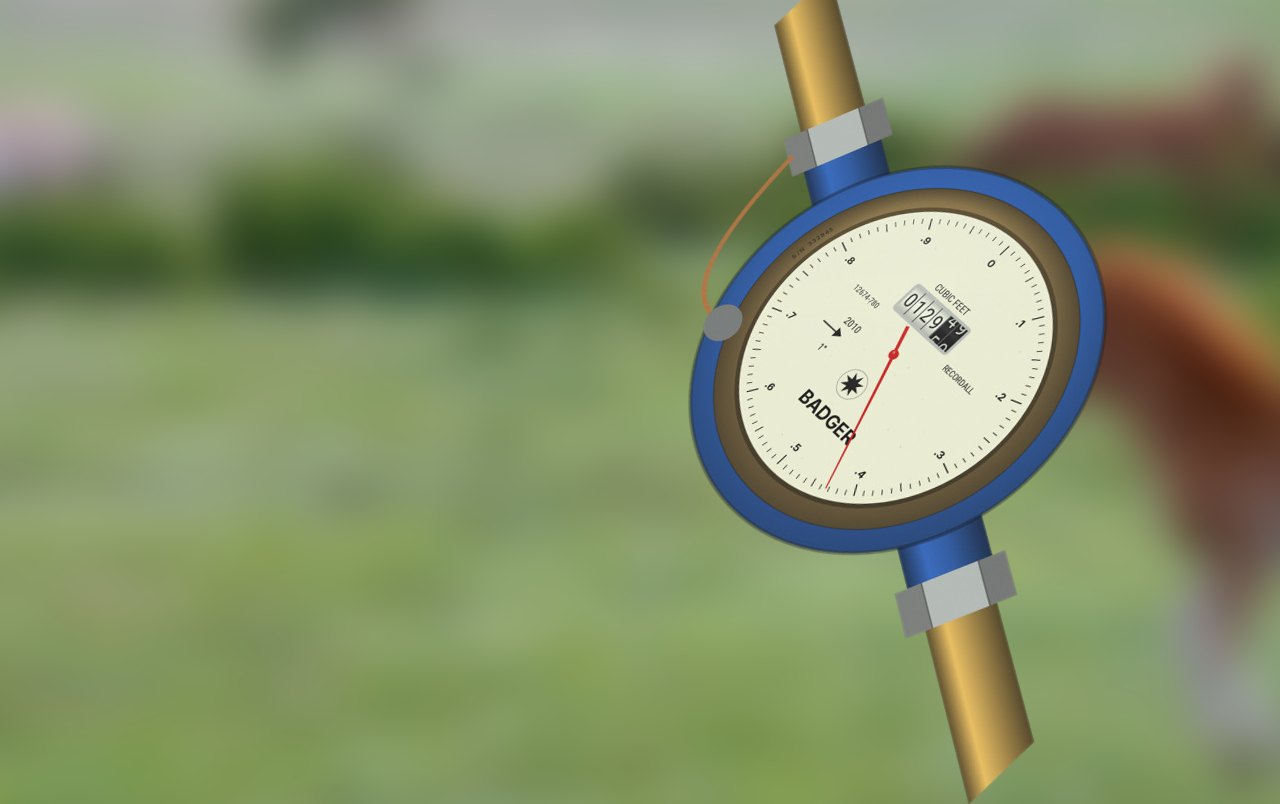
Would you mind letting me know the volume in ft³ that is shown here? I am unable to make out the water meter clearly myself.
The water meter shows 12949.43 ft³
